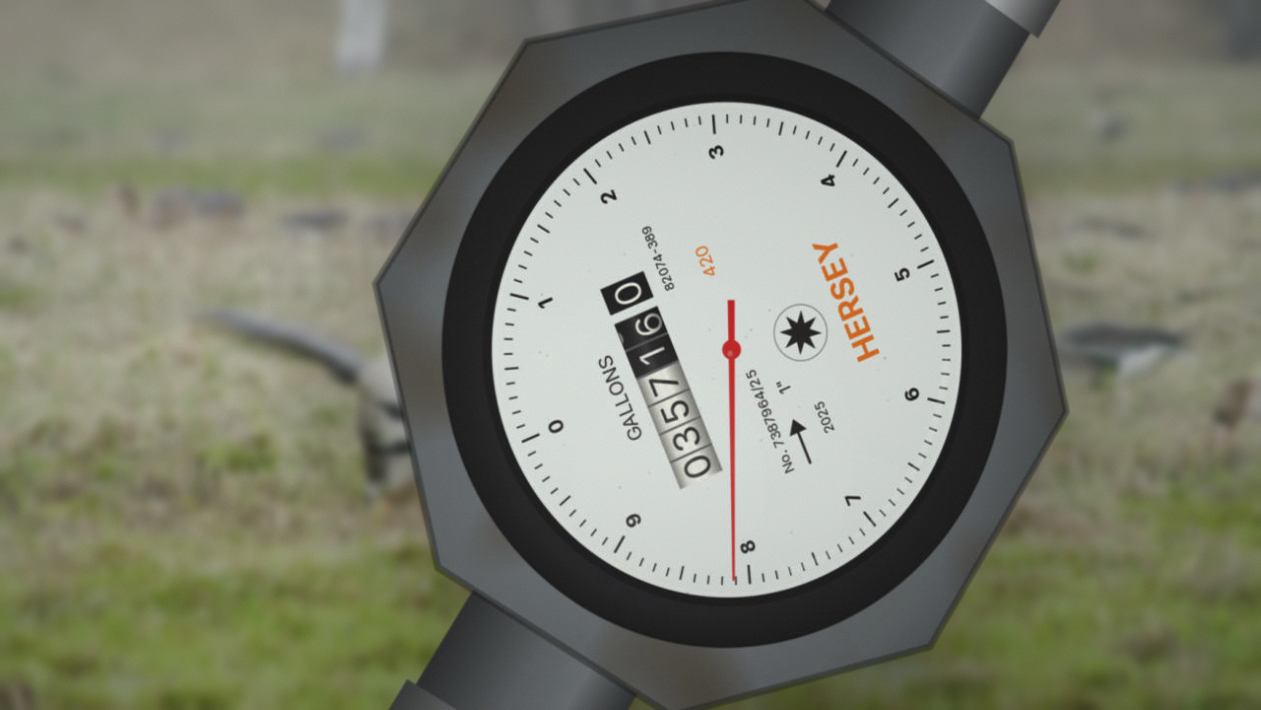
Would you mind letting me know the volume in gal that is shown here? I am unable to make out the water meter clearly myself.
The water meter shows 357158.1 gal
